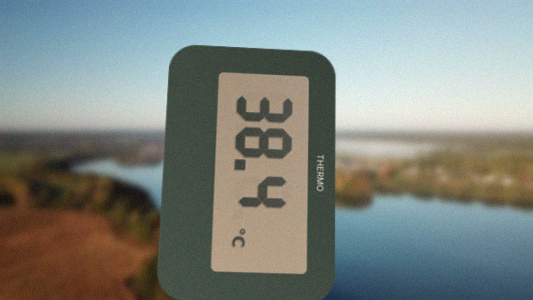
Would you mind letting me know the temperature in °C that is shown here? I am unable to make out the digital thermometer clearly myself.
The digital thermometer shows 38.4 °C
